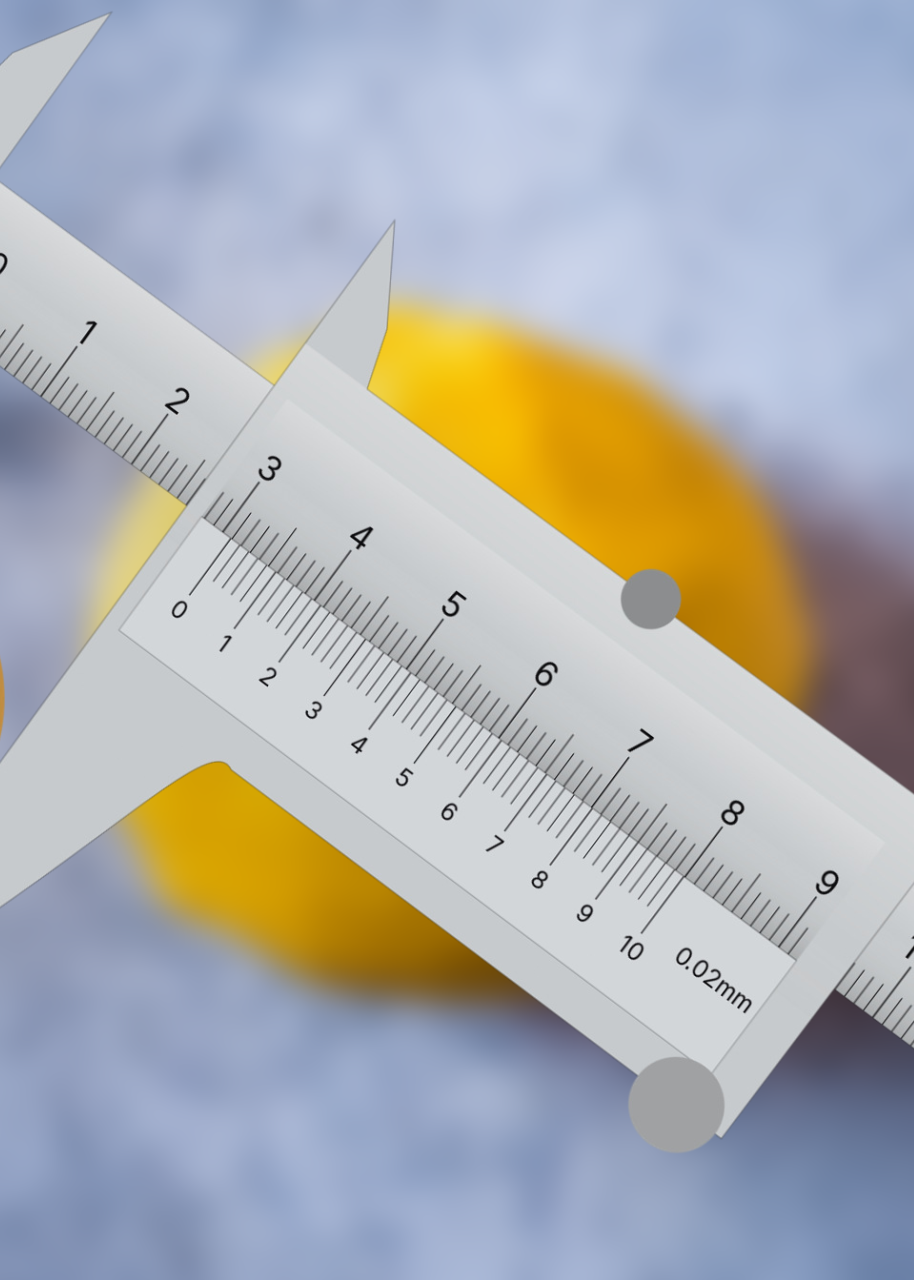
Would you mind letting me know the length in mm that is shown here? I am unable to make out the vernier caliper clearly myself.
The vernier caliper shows 30.9 mm
